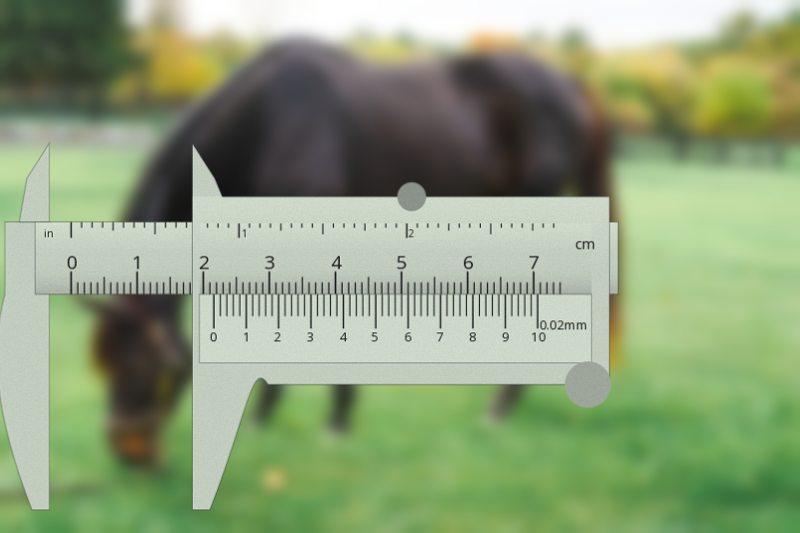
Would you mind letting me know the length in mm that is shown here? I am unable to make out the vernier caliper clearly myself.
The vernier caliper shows 21.6 mm
